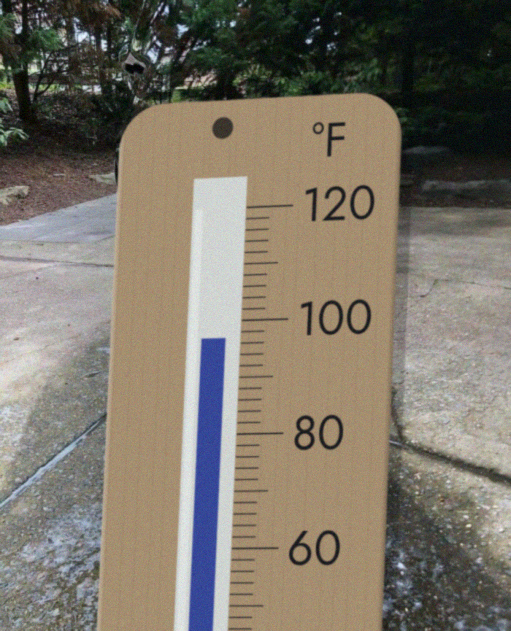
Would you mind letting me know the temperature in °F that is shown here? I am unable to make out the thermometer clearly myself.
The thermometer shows 97 °F
